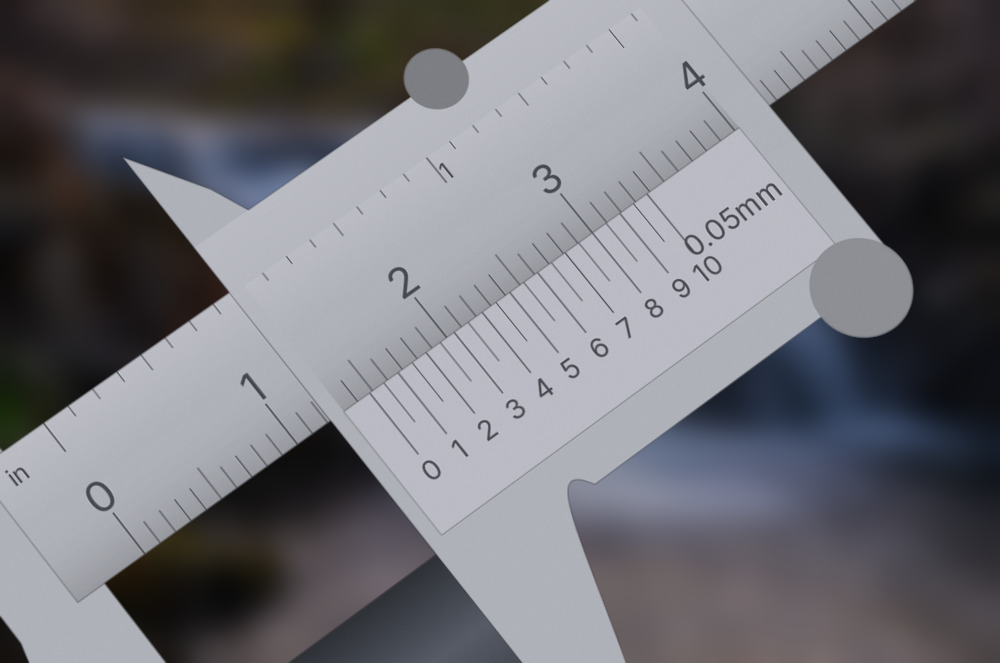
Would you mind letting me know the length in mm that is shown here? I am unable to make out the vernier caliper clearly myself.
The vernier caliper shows 14.8 mm
